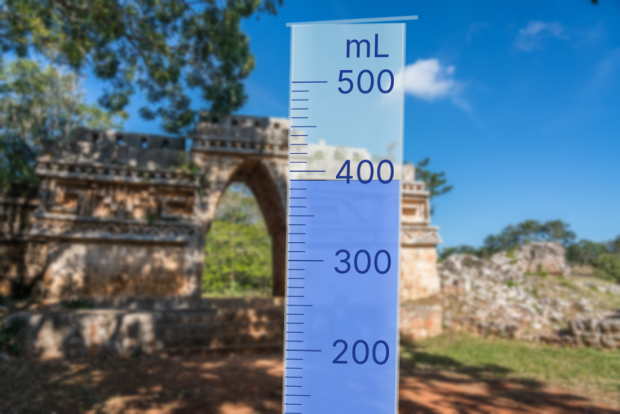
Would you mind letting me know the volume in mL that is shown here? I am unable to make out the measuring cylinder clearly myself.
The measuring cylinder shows 390 mL
